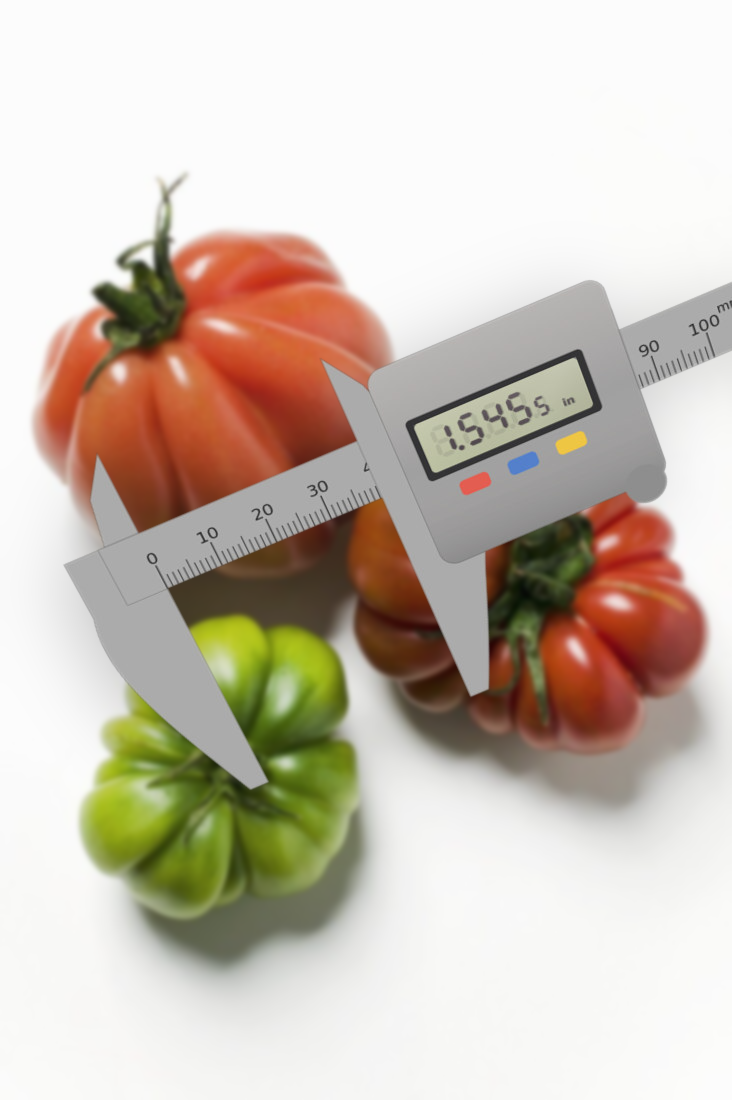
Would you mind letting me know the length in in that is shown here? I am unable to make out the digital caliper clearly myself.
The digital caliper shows 1.5455 in
